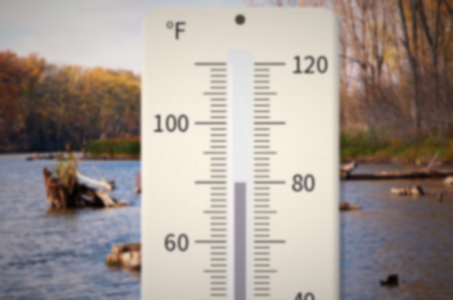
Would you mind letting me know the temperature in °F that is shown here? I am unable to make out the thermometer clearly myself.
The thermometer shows 80 °F
